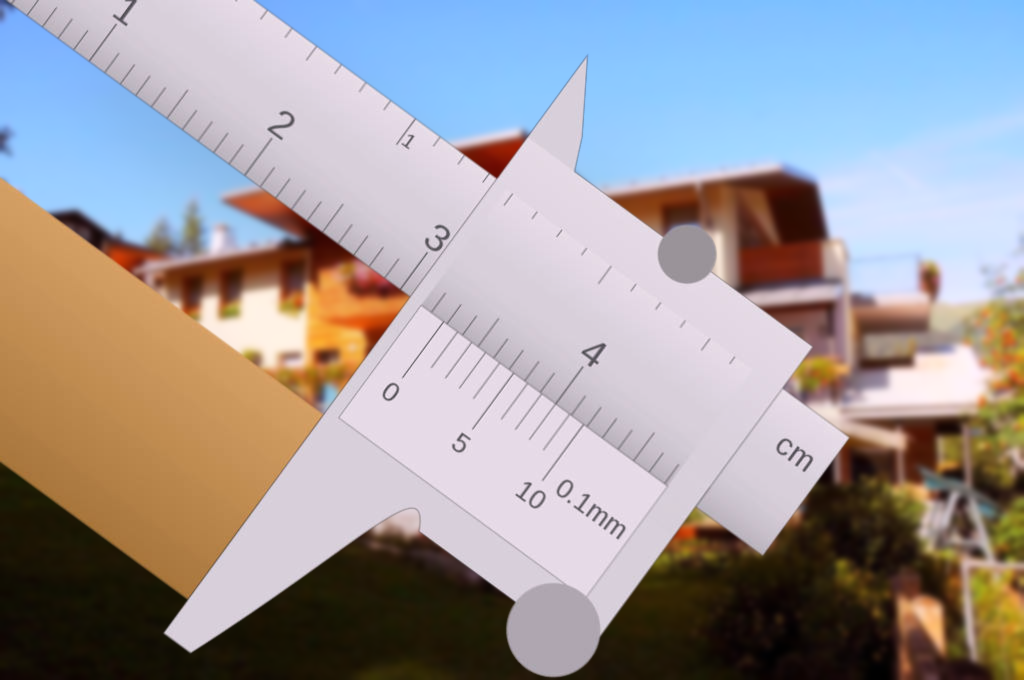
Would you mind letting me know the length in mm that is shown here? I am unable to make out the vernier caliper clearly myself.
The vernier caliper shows 32.8 mm
